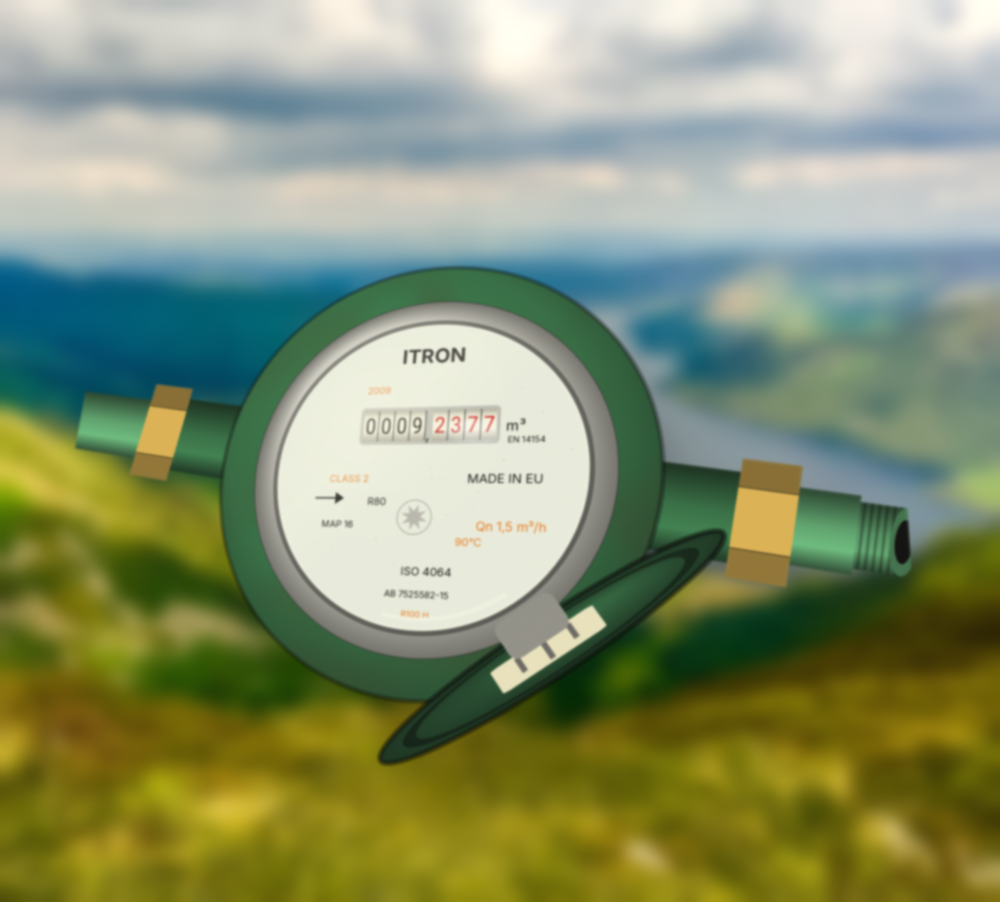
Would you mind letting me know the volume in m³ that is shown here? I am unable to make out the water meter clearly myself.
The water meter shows 9.2377 m³
